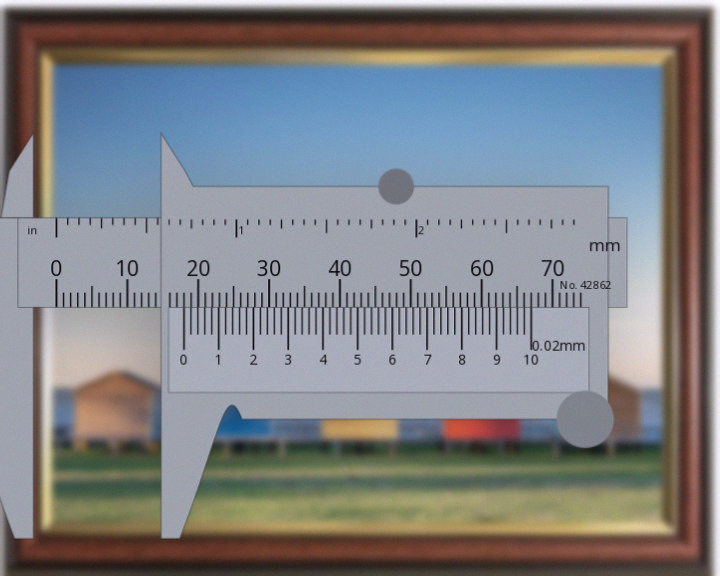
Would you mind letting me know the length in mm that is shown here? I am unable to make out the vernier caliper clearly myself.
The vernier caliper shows 18.0 mm
